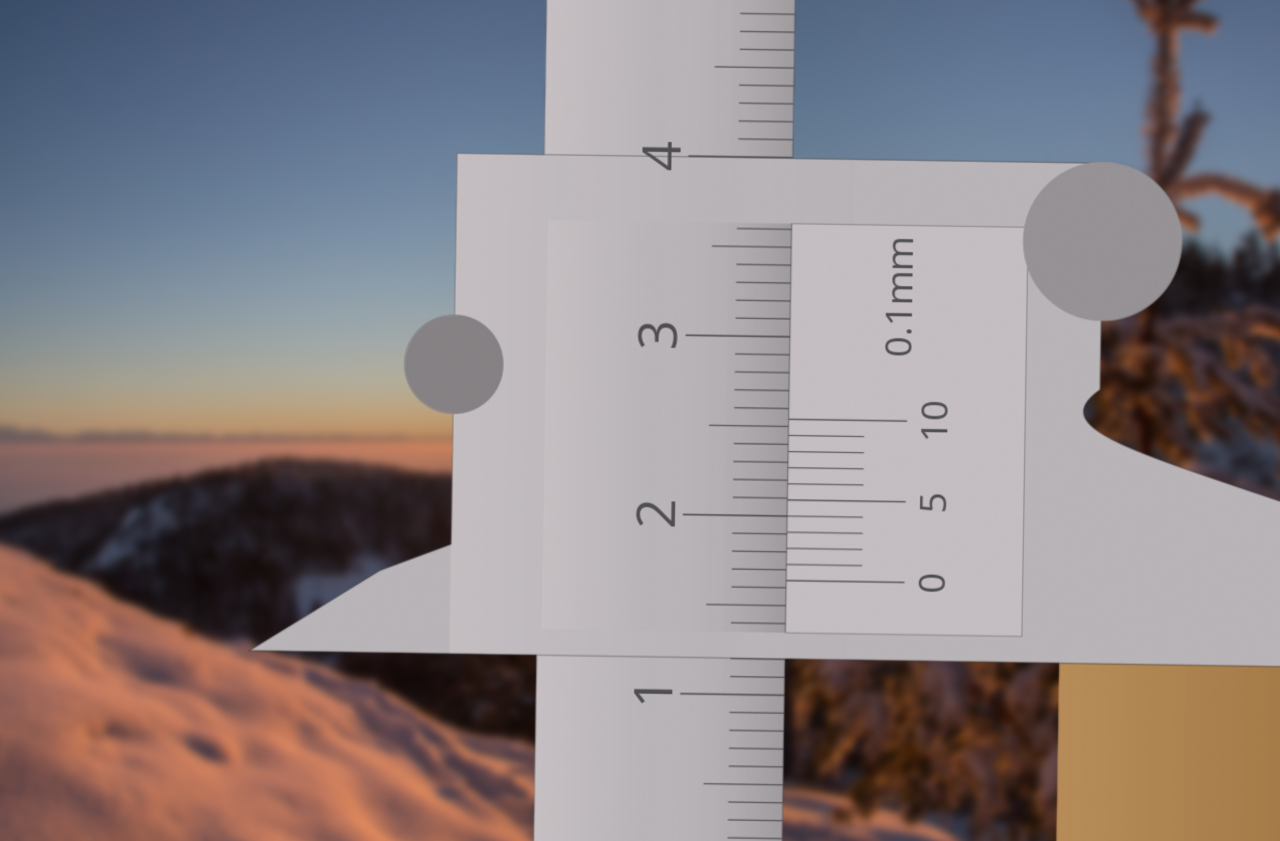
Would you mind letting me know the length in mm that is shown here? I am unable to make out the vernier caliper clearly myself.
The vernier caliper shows 16.4 mm
